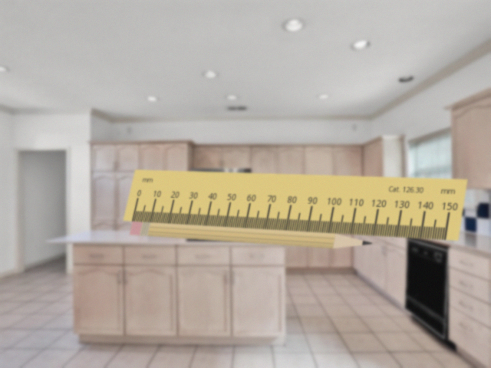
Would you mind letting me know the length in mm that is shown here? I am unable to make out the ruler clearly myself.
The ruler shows 120 mm
